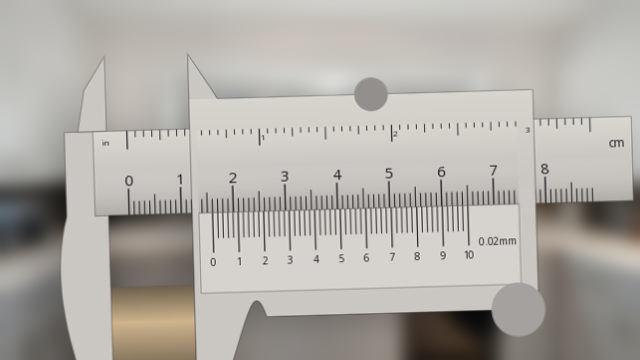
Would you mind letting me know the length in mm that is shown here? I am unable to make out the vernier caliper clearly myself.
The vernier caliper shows 16.0 mm
